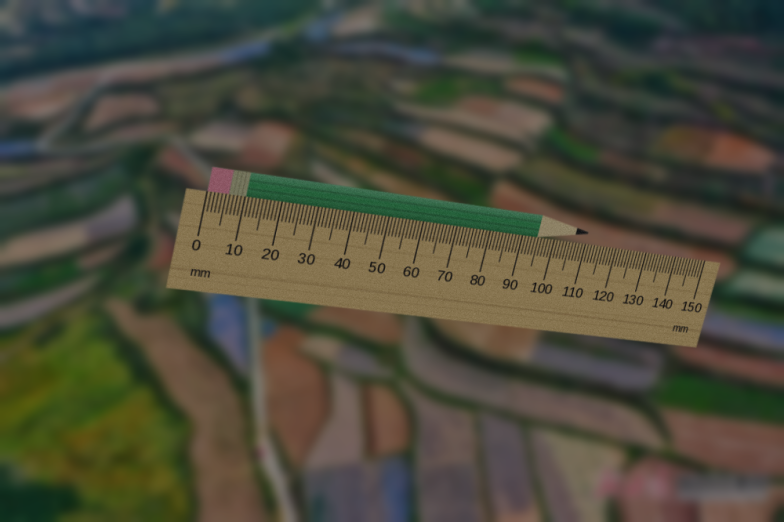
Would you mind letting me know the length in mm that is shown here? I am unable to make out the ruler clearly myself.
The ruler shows 110 mm
